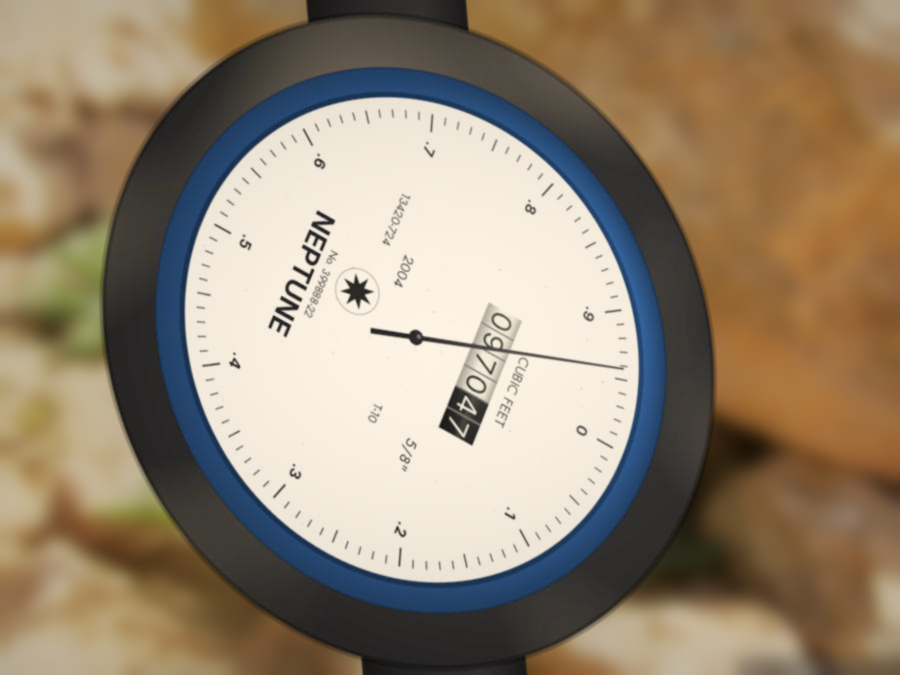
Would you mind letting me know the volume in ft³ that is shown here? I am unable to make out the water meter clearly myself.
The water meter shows 97046.94 ft³
